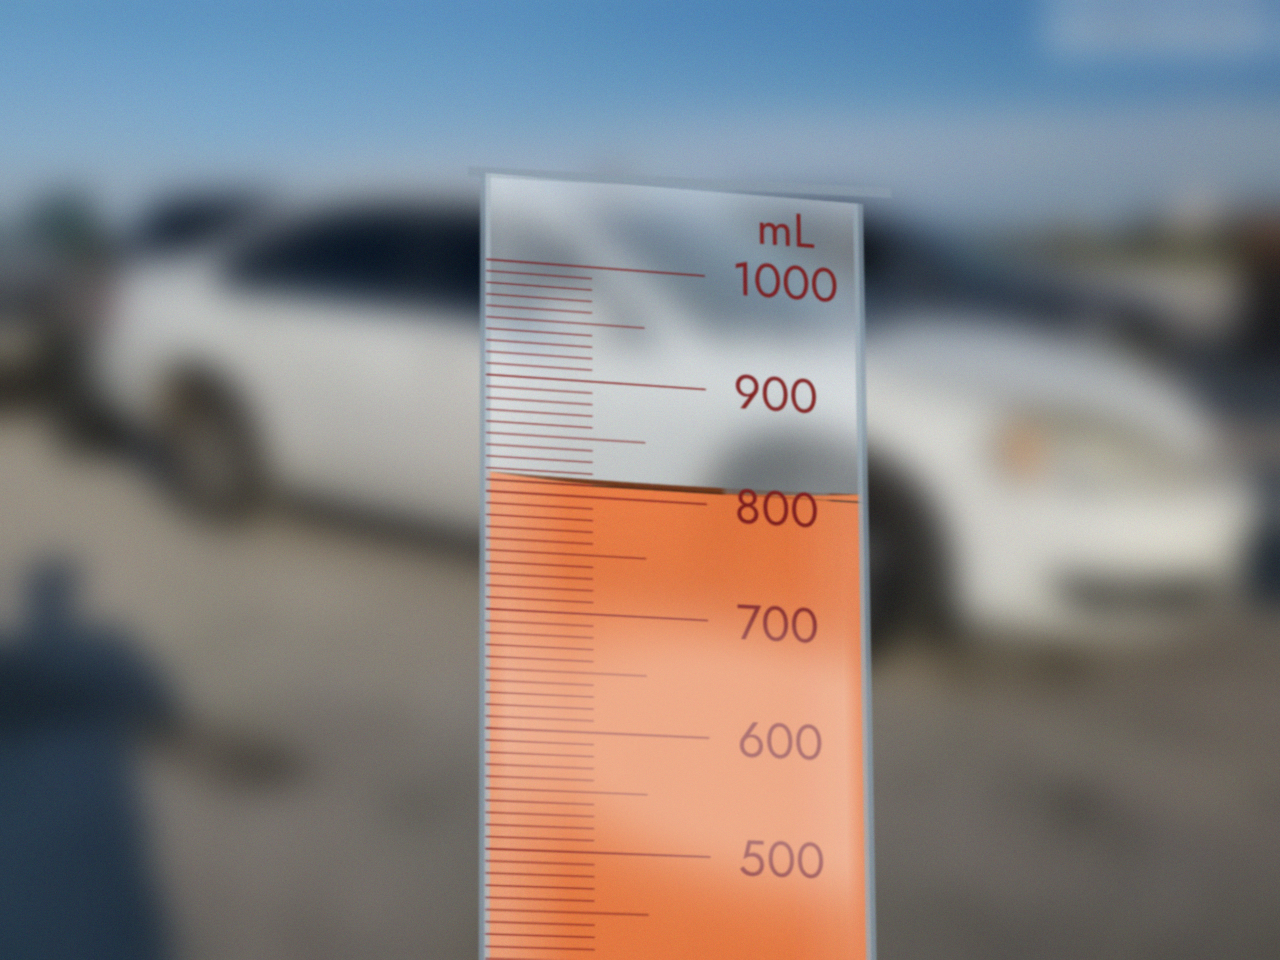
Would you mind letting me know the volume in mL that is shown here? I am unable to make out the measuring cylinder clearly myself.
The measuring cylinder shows 810 mL
